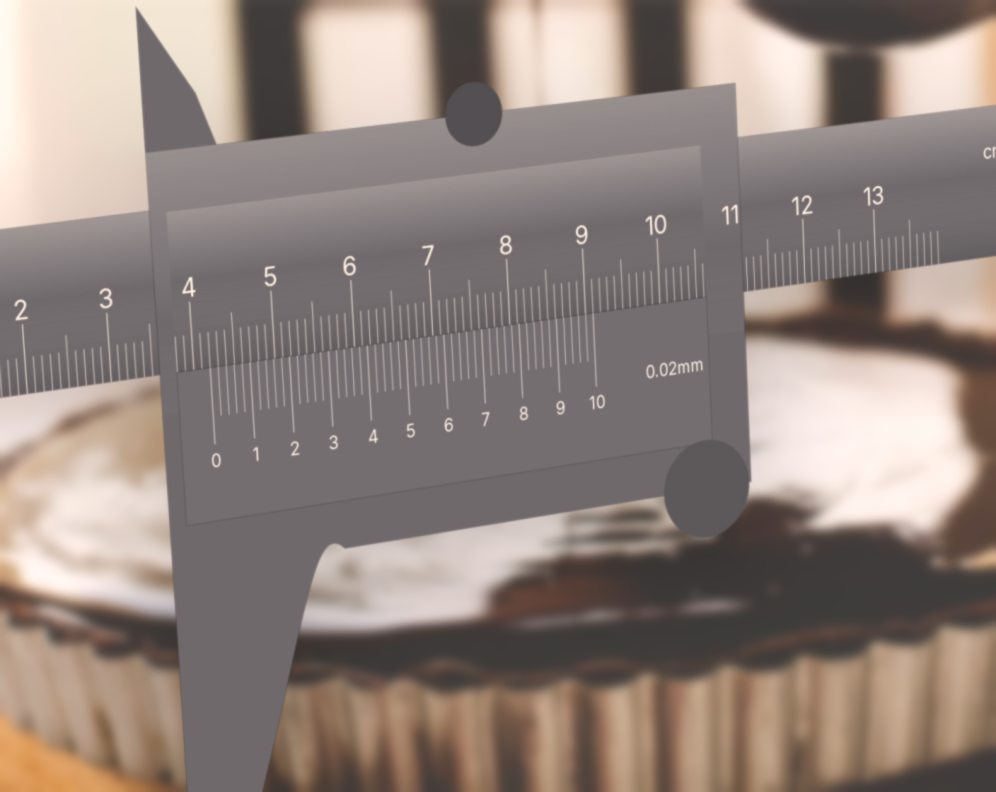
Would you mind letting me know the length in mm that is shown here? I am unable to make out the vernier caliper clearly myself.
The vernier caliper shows 42.0 mm
